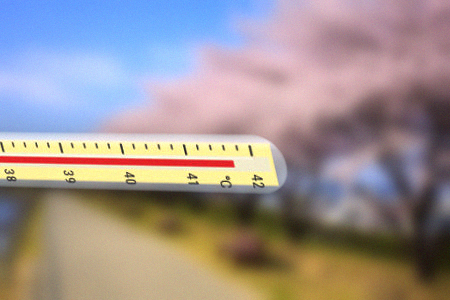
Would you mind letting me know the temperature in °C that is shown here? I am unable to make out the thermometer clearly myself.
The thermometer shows 41.7 °C
